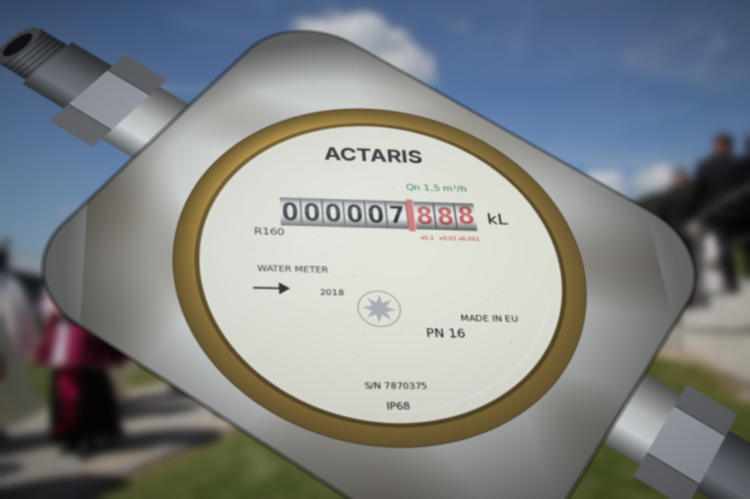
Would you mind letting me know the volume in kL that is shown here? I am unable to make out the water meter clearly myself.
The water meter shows 7.888 kL
